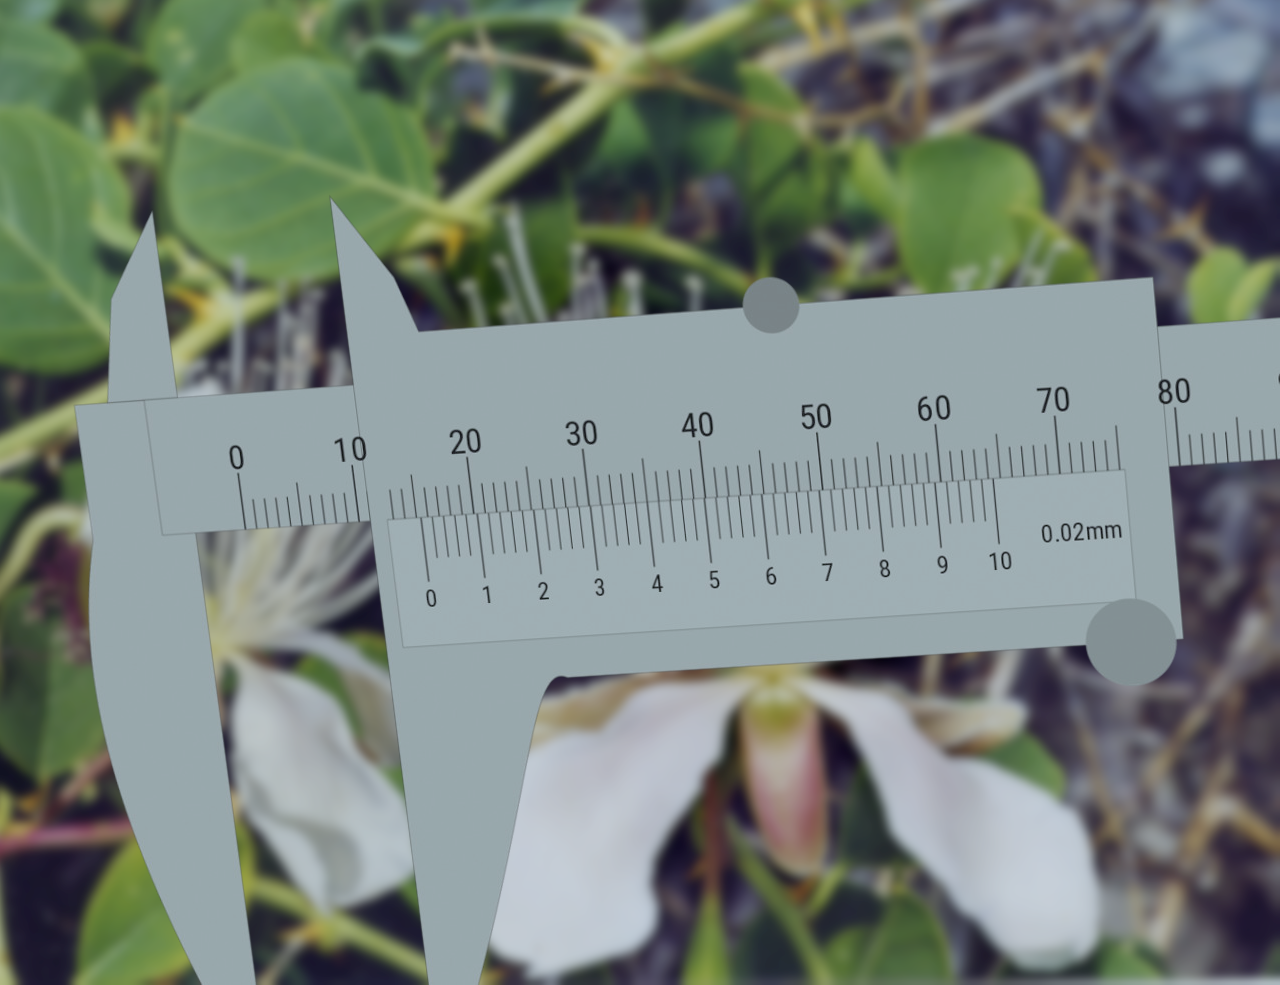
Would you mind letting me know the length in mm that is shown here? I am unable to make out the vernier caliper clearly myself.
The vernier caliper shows 15.4 mm
